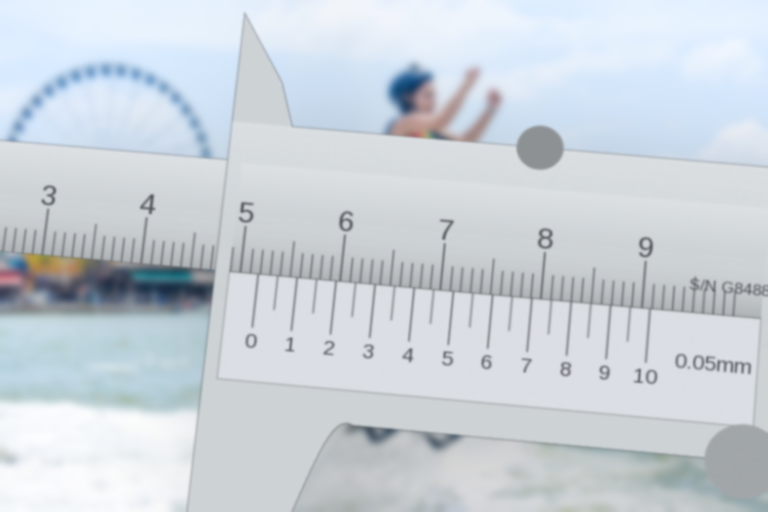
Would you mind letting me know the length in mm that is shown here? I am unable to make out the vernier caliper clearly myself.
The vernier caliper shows 51.8 mm
